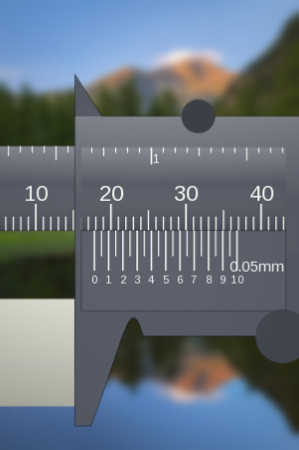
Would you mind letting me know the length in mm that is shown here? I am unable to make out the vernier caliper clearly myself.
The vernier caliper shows 17.8 mm
